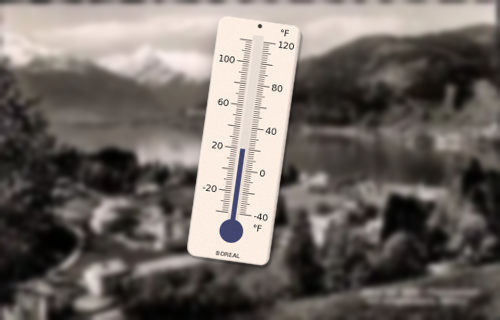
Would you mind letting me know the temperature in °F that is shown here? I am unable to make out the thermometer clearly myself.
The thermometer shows 20 °F
